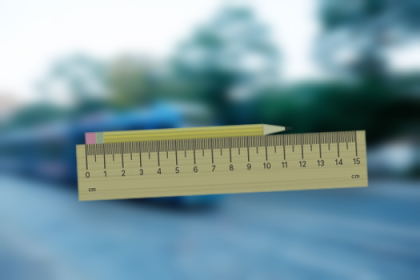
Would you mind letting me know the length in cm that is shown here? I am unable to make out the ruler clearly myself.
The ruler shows 11.5 cm
